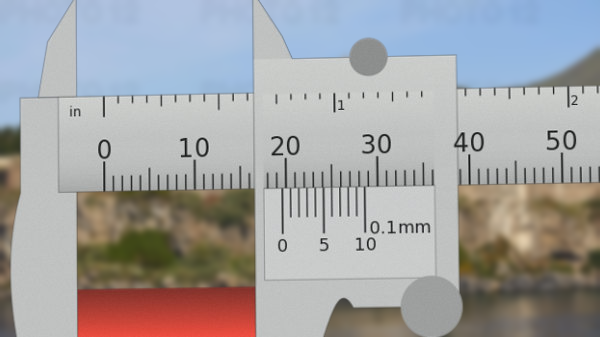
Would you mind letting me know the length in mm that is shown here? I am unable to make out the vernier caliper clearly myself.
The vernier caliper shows 19.6 mm
